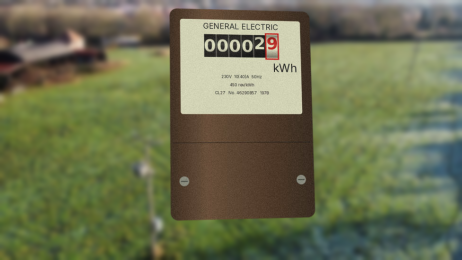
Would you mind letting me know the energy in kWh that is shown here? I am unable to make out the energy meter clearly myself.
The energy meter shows 2.9 kWh
